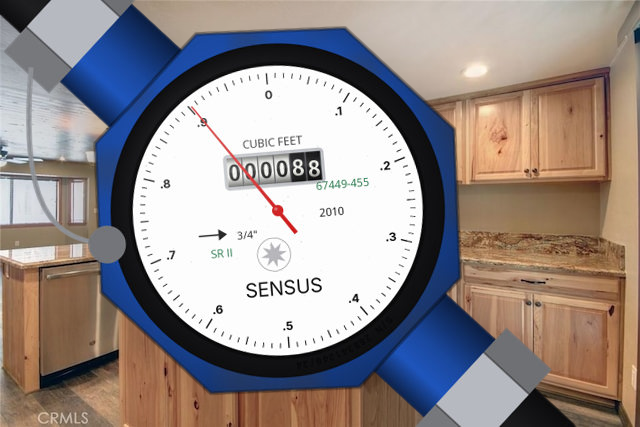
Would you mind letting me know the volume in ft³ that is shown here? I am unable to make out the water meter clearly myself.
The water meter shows 87.90 ft³
